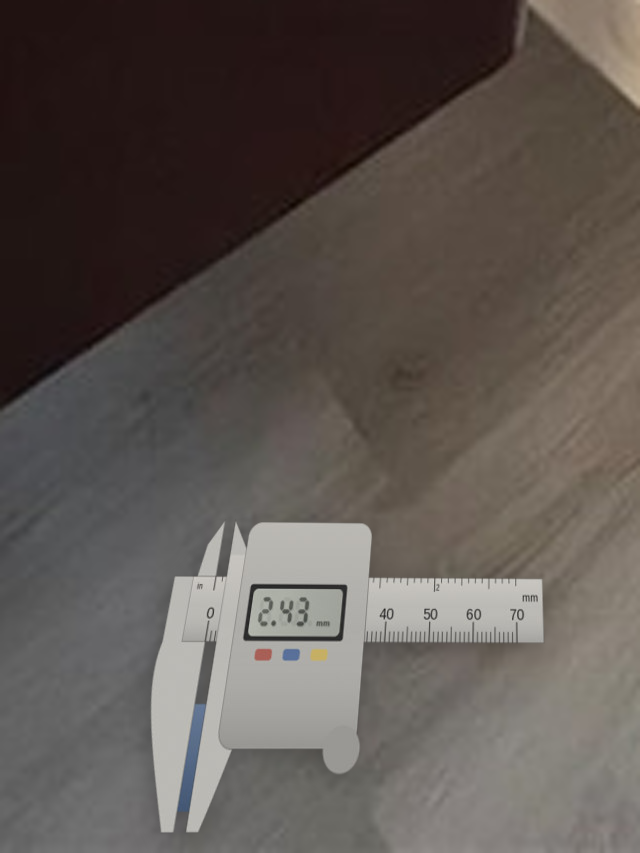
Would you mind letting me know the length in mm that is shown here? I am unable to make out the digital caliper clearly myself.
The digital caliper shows 2.43 mm
